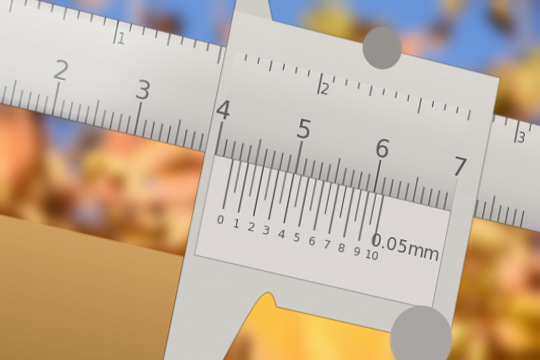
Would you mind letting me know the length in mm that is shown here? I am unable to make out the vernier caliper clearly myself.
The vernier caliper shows 42.2 mm
